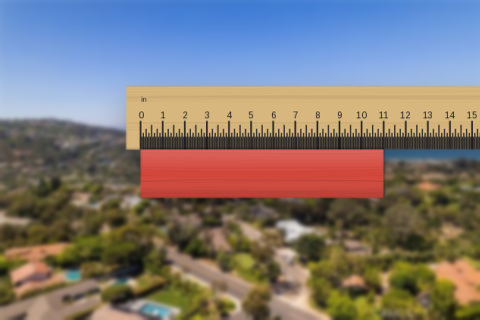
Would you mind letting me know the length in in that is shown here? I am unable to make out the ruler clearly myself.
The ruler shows 11 in
